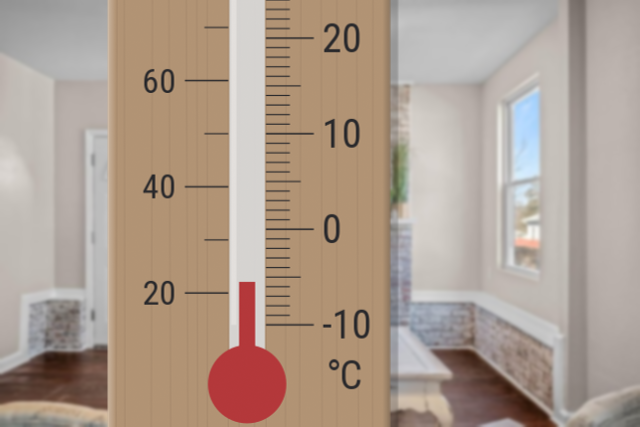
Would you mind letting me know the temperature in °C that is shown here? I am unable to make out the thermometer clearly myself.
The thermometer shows -5.5 °C
